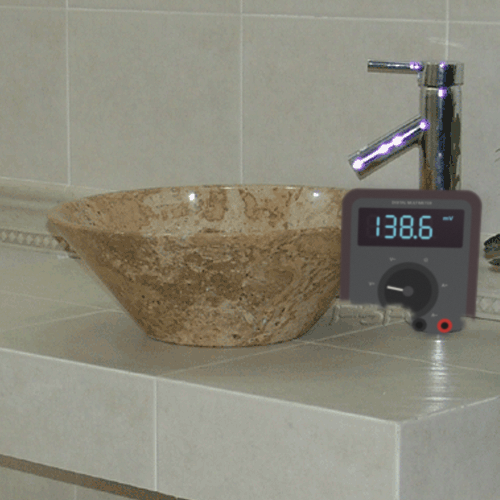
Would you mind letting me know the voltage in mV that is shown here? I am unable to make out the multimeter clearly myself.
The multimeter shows 138.6 mV
